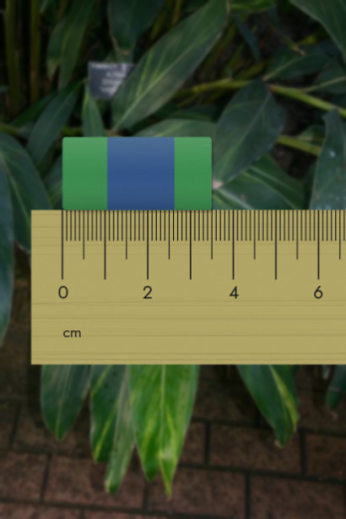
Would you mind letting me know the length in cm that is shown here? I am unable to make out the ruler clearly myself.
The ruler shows 3.5 cm
